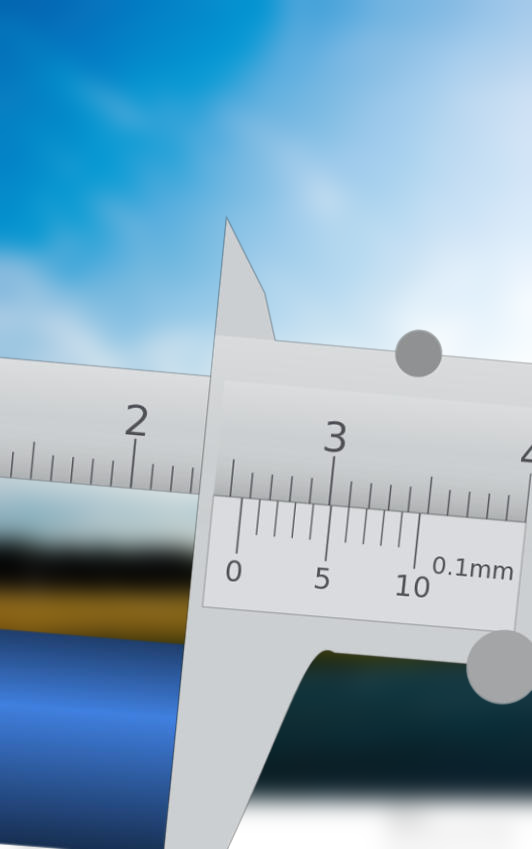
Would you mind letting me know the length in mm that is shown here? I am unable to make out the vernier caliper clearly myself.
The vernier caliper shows 25.6 mm
